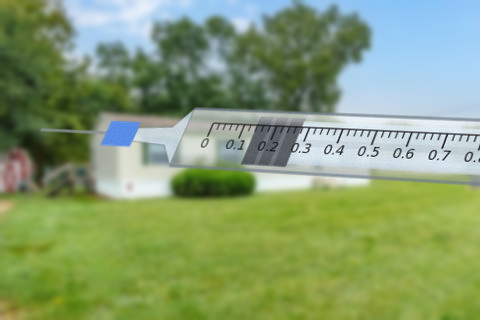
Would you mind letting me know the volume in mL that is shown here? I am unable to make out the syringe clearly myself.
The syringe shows 0.14 mL
